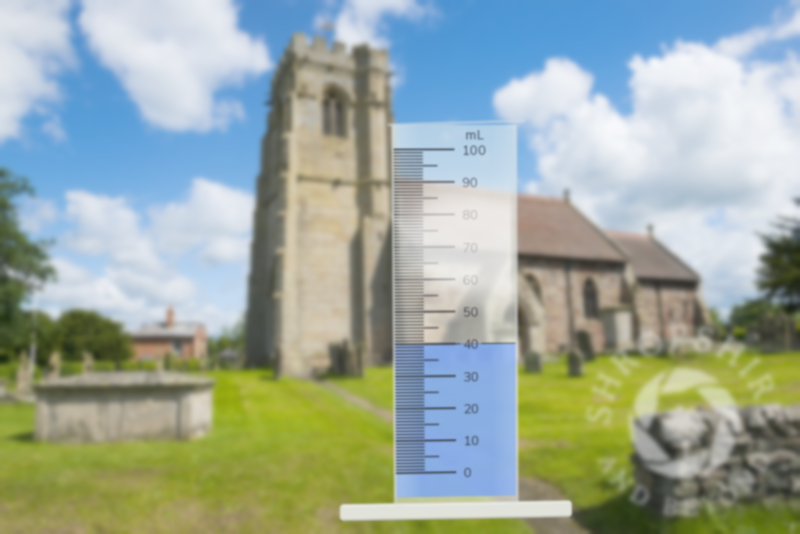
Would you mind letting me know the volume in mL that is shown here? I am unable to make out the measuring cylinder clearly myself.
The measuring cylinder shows 40 mL
